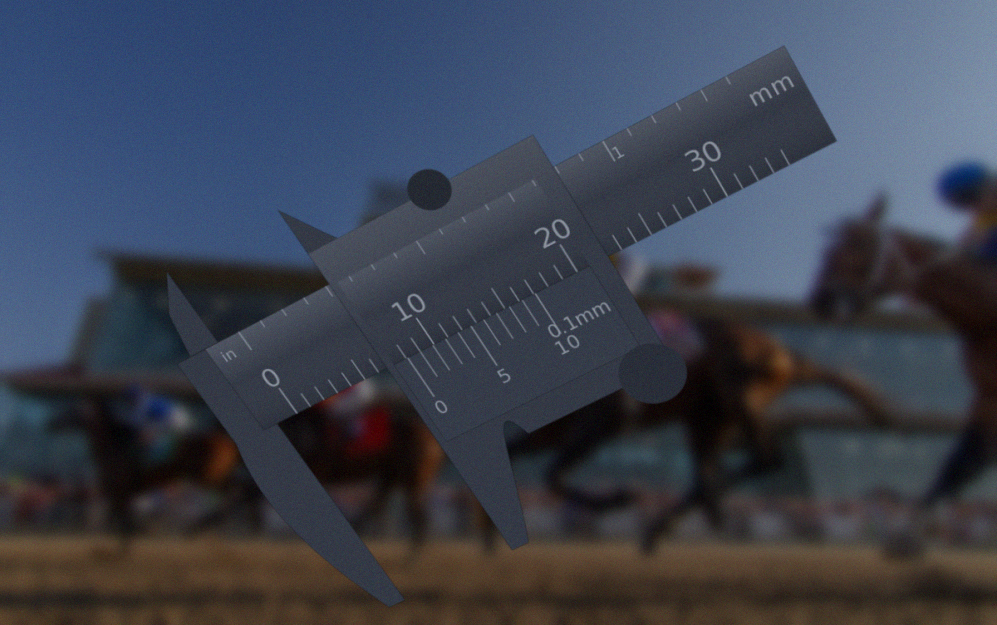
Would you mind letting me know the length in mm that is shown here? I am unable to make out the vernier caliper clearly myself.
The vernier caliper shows 8.1 mm
